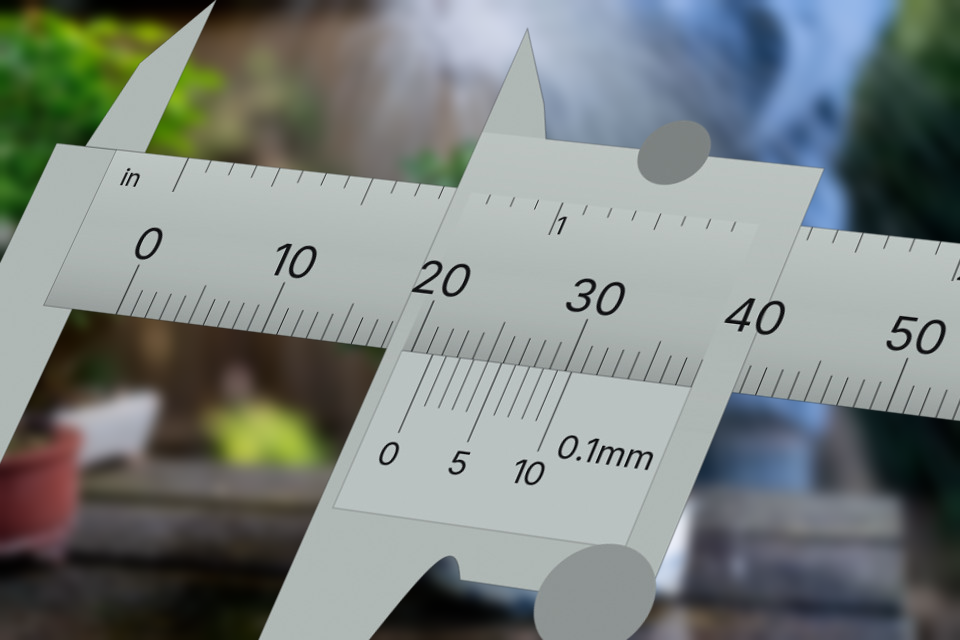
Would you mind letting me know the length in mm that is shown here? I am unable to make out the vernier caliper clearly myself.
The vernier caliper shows 21.4 mm
